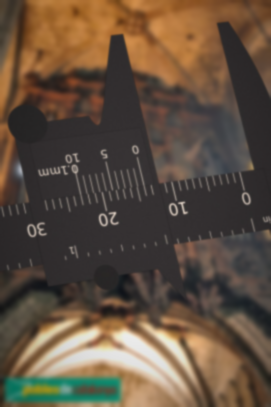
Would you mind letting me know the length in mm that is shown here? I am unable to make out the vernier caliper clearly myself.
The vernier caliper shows 14.0 mm
